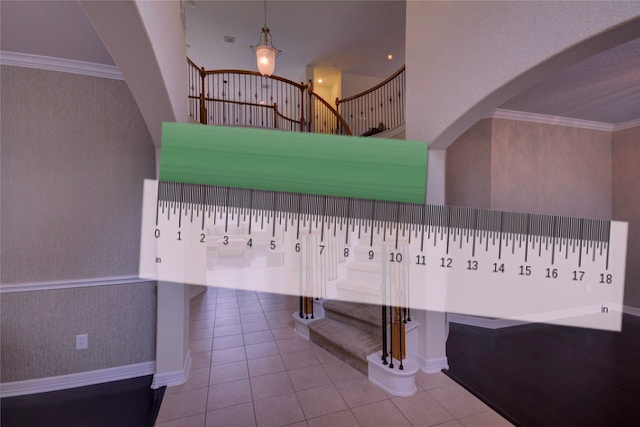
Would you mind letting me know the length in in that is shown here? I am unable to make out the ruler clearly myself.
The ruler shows 11 in
